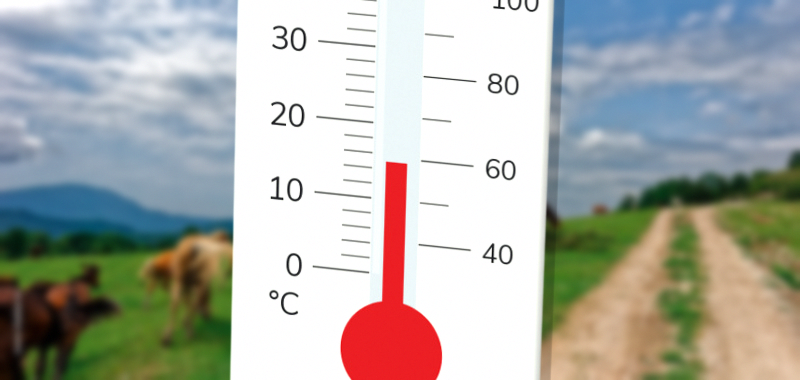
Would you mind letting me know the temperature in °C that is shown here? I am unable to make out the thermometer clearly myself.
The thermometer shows 15 °C
